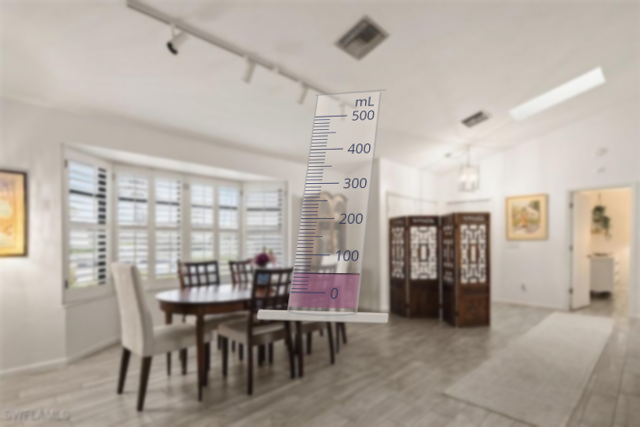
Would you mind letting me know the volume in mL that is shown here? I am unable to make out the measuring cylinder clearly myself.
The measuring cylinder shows 50 mL
